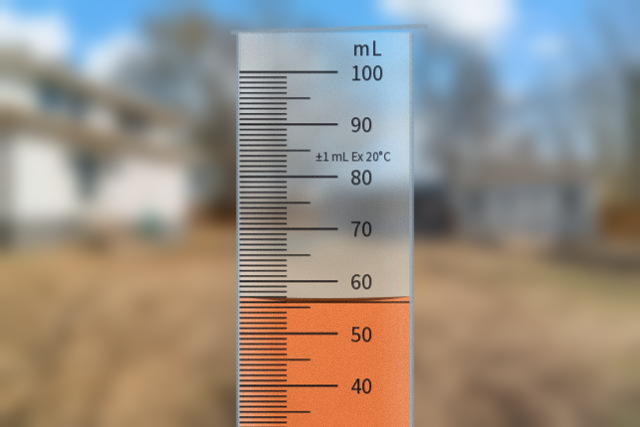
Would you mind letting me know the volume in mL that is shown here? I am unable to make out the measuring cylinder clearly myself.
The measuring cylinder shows 56 mL
